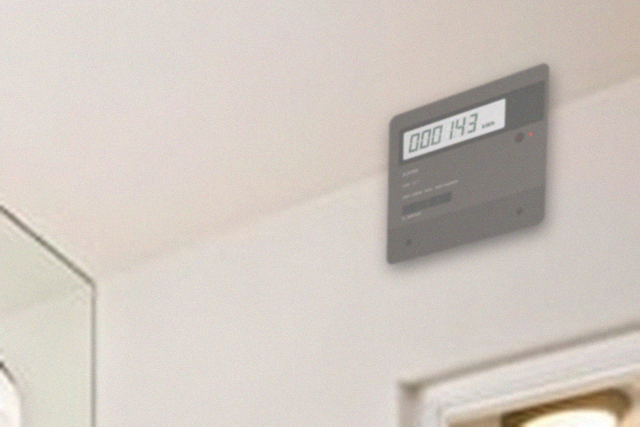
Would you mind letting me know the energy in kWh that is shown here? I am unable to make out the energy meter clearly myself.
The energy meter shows 143 kWh
